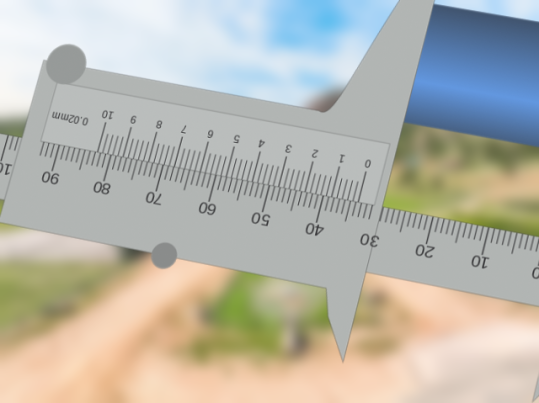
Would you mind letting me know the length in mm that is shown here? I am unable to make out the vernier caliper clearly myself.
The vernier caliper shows 33.6 mm
